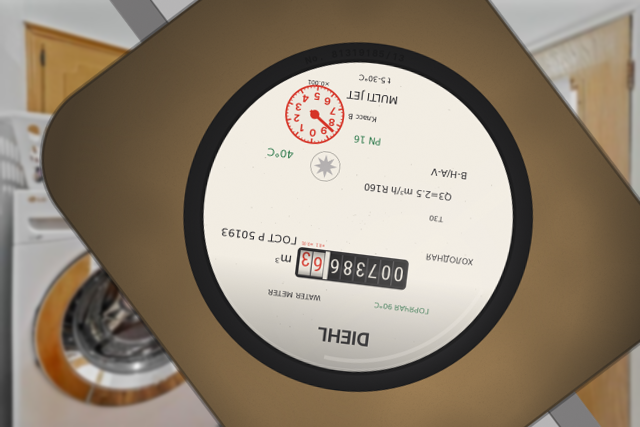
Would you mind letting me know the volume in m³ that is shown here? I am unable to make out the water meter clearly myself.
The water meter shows 7386.628 m³
